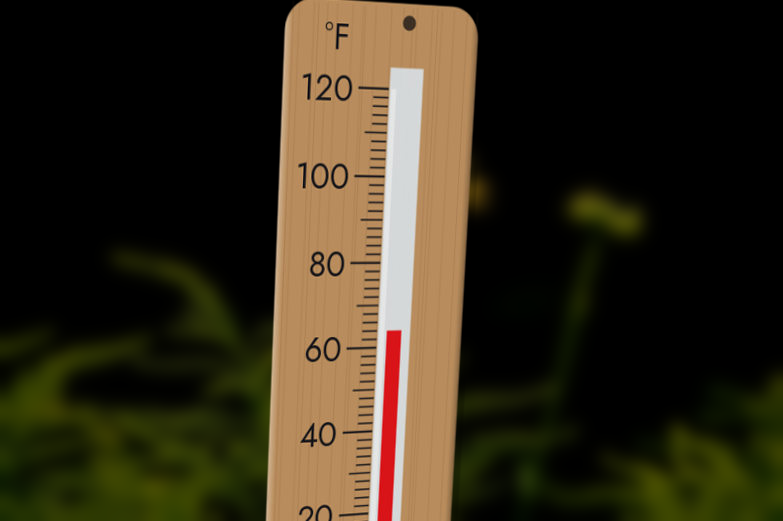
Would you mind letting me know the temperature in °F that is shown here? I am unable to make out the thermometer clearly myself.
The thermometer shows 64 °F
